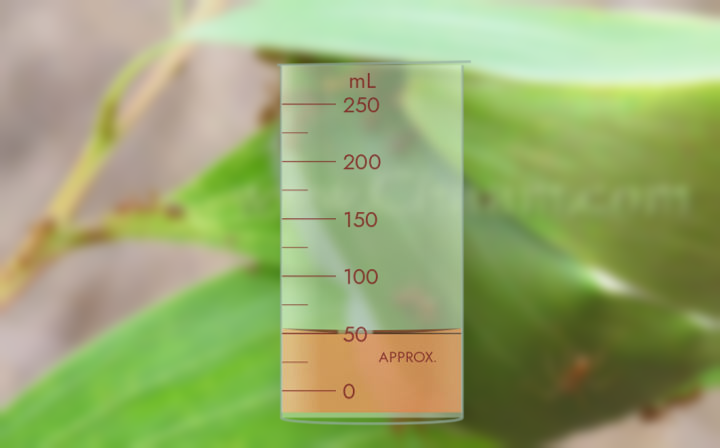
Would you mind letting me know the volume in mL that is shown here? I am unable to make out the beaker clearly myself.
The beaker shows 50 mL
